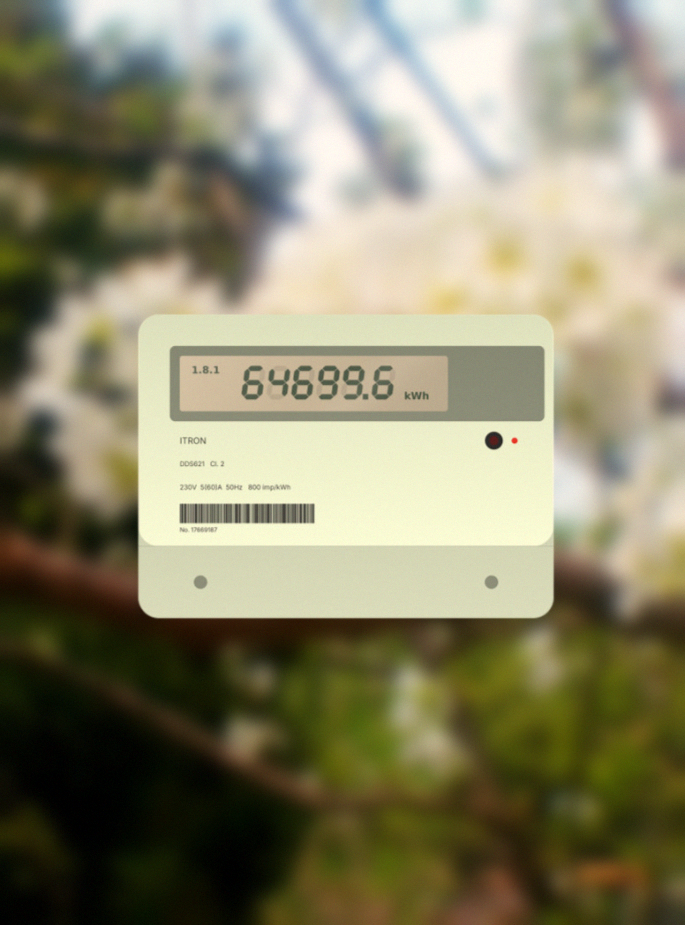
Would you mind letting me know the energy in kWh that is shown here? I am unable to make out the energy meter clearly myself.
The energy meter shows 64699.6 kWh
